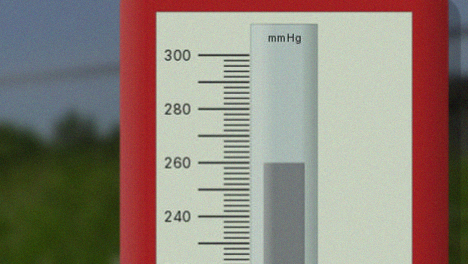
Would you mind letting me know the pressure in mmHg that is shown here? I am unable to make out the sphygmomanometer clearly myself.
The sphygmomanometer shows 260 mmHg
